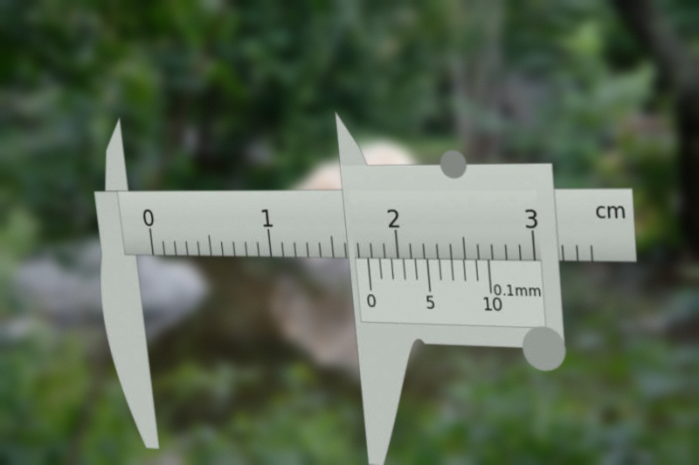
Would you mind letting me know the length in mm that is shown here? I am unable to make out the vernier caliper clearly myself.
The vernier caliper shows 17.7 mm
